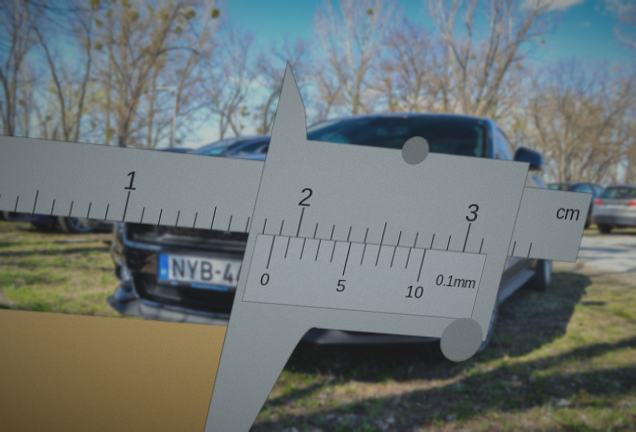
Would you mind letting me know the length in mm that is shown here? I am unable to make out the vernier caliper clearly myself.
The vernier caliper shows 18.7 mm
